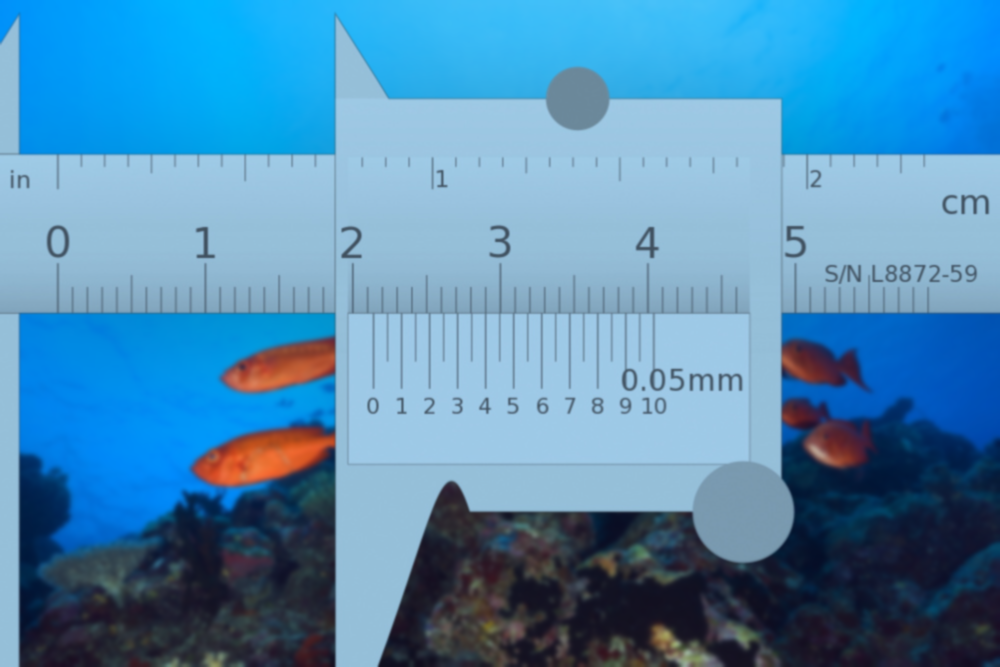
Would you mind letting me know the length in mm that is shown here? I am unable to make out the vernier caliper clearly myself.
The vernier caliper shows 21.4 mm
